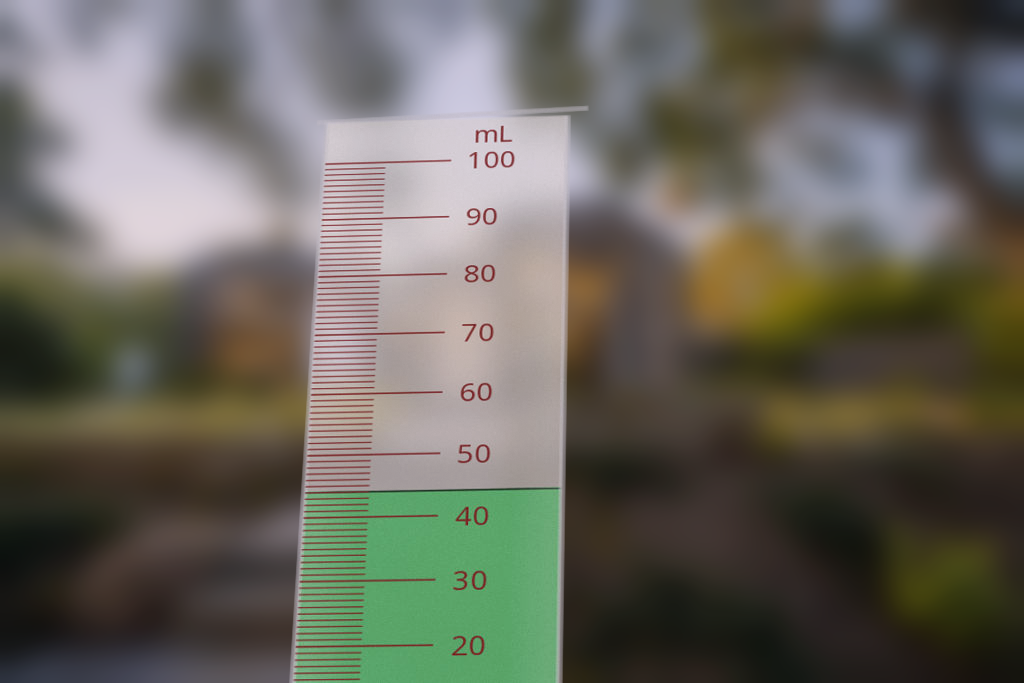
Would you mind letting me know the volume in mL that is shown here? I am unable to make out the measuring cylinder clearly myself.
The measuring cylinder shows 44 mL
